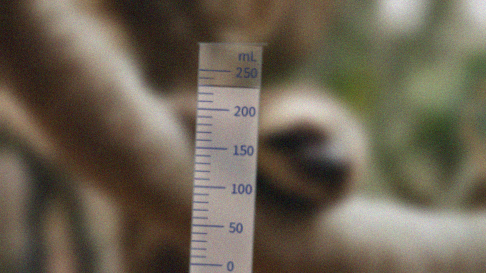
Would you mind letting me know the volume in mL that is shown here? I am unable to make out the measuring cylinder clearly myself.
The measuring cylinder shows 230 mL
